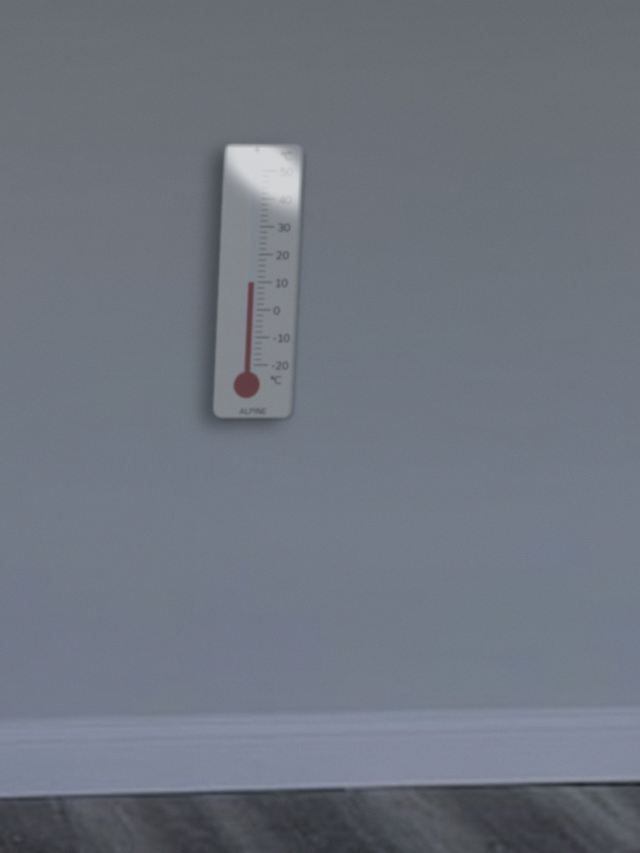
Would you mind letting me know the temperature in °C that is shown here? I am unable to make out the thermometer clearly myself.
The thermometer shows 10 °C
